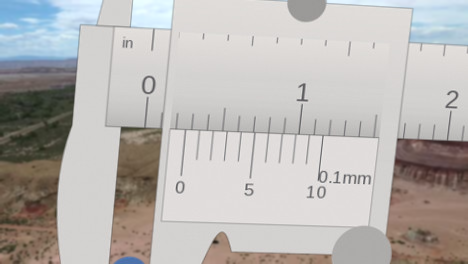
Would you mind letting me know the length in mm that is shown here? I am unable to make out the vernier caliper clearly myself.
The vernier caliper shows 2.6 mm
